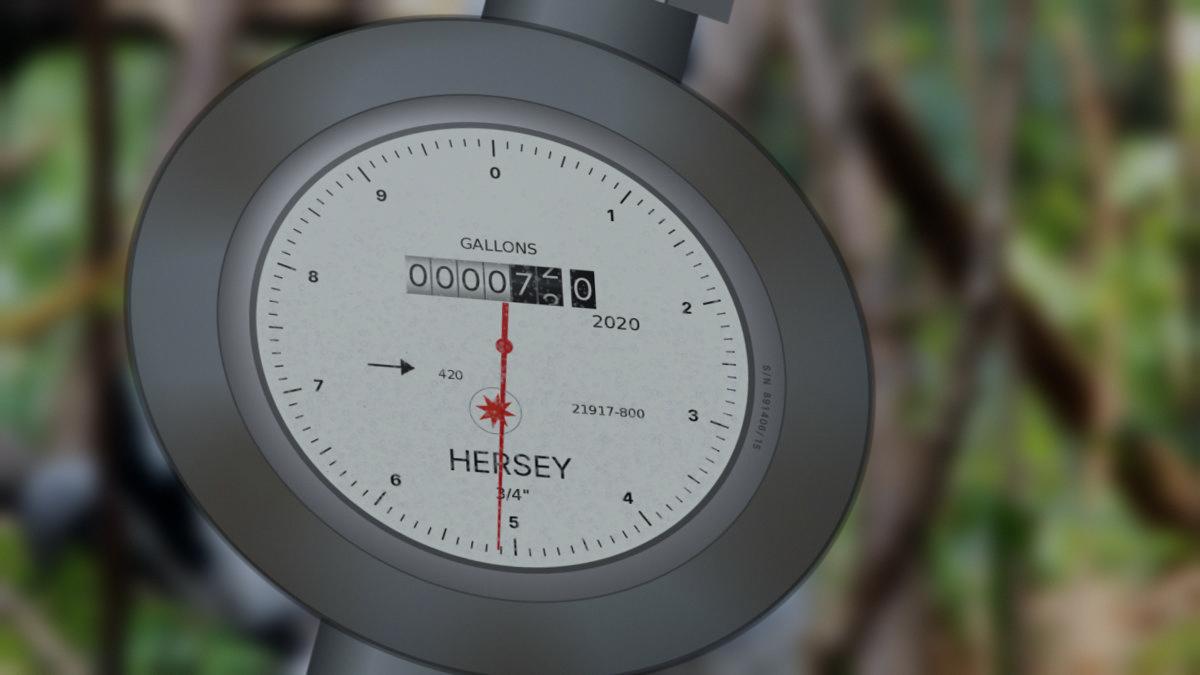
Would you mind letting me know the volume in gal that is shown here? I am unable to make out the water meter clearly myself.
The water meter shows 725.1 gal
